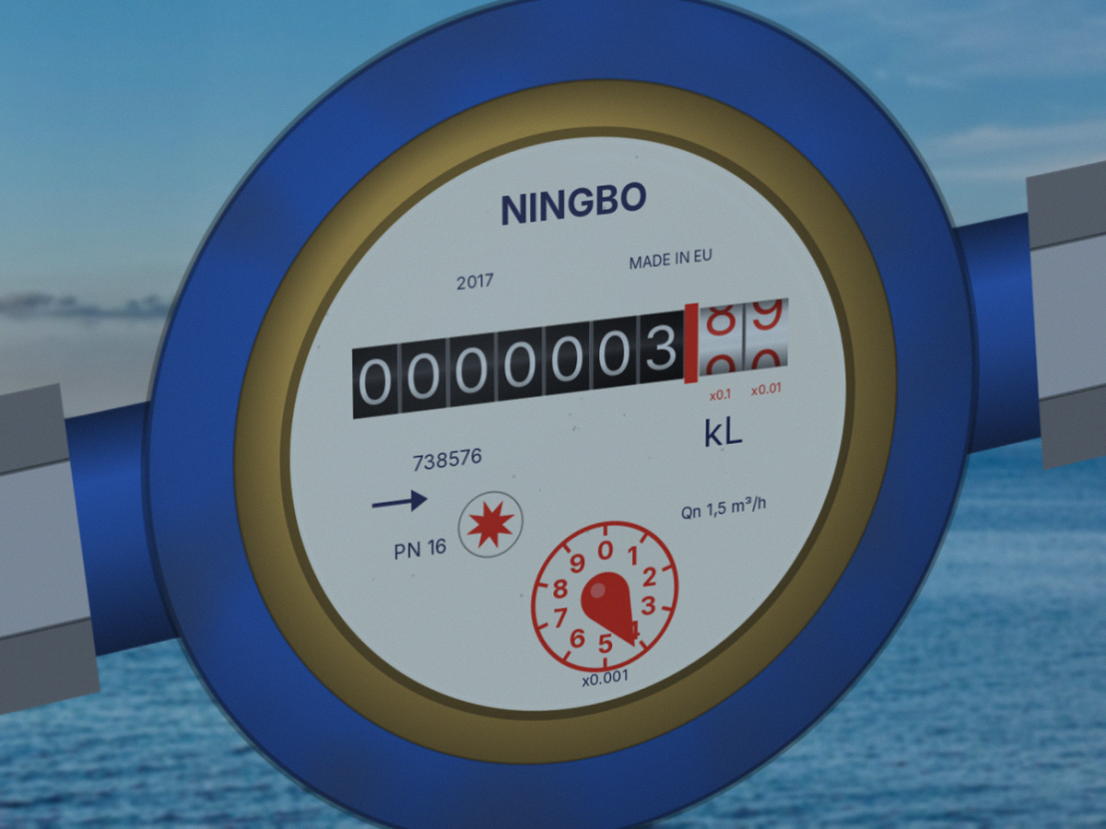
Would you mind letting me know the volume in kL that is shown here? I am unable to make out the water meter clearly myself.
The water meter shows 3.894 kL
